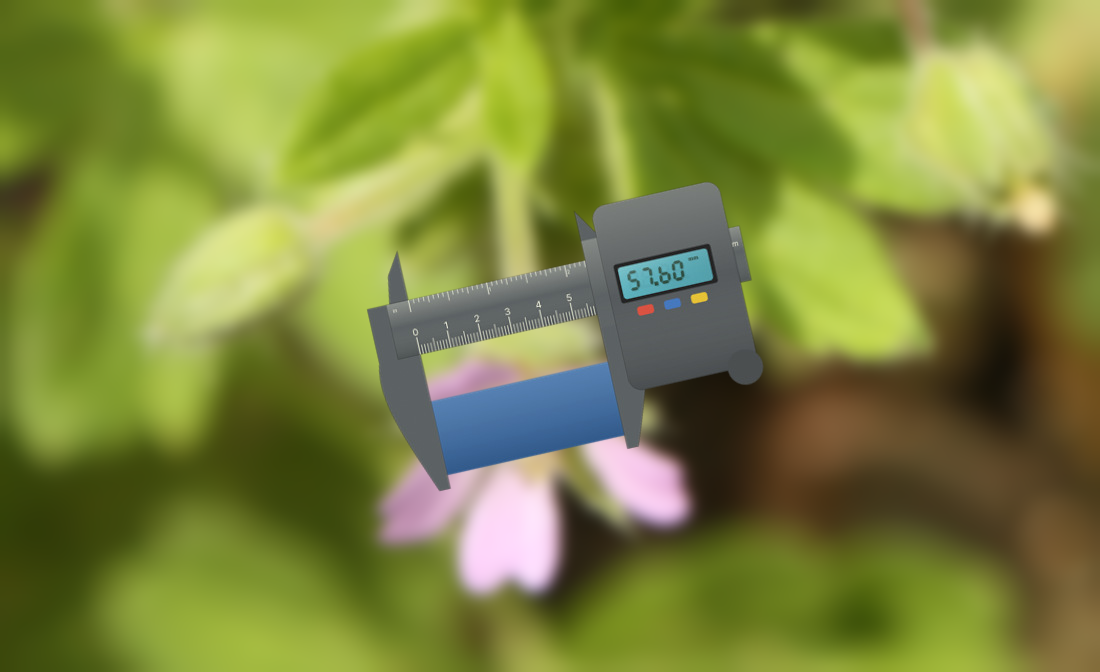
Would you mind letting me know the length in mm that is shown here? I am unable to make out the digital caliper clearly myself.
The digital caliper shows 57.60 mm
